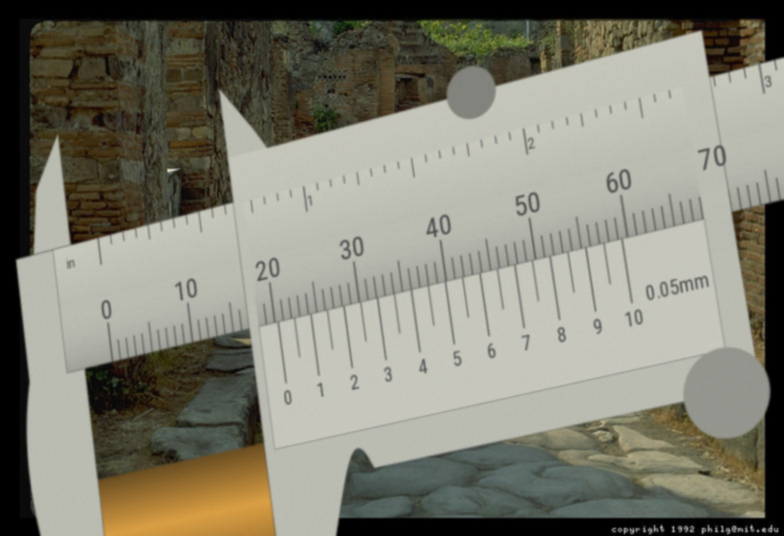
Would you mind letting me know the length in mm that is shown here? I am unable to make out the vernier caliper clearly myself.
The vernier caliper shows 20.4 mm
